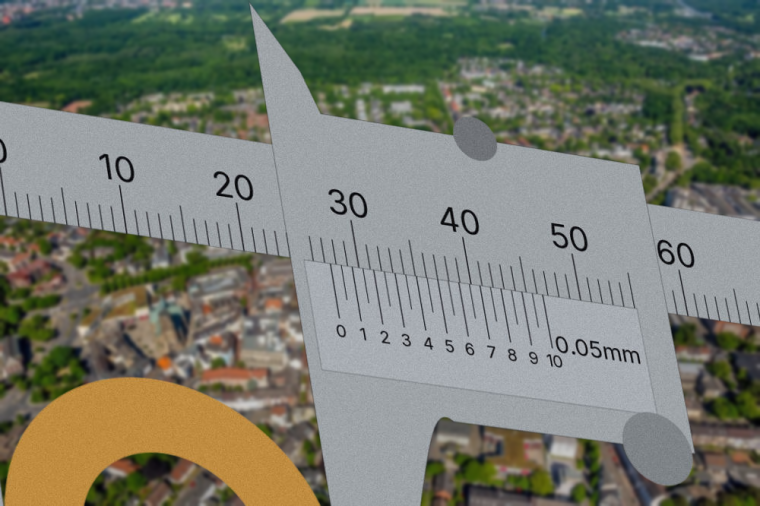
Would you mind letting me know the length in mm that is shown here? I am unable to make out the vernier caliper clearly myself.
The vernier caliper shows 27.5 mm
